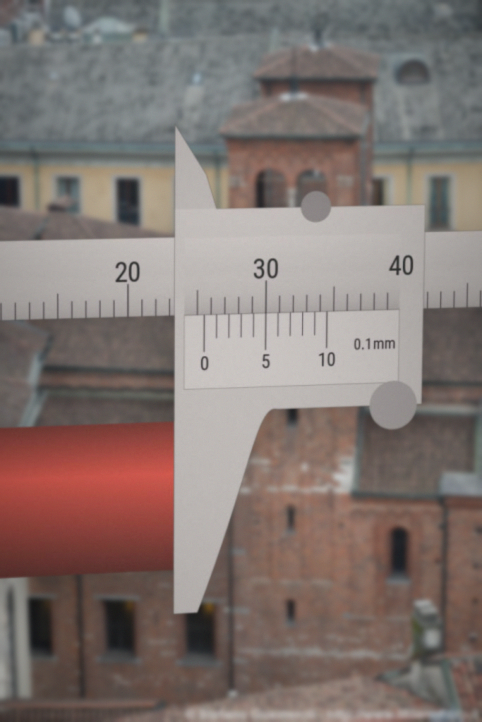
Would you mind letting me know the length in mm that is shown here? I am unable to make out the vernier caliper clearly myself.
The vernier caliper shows 25.5 mm
